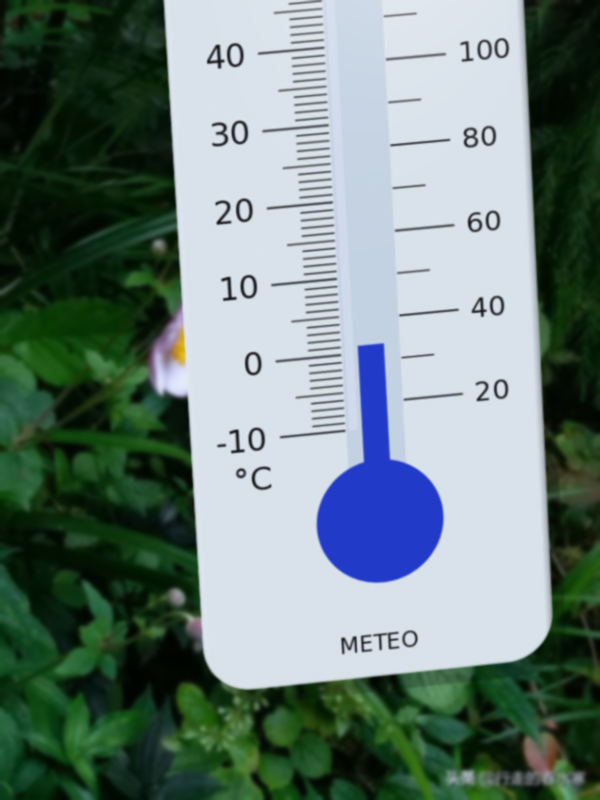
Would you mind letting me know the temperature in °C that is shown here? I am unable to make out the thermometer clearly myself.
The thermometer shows 1 °C
